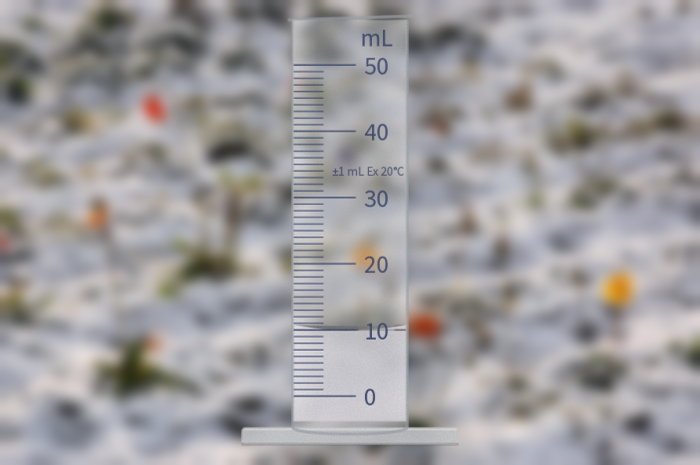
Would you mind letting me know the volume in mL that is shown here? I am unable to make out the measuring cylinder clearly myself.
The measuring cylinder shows 10 mL
